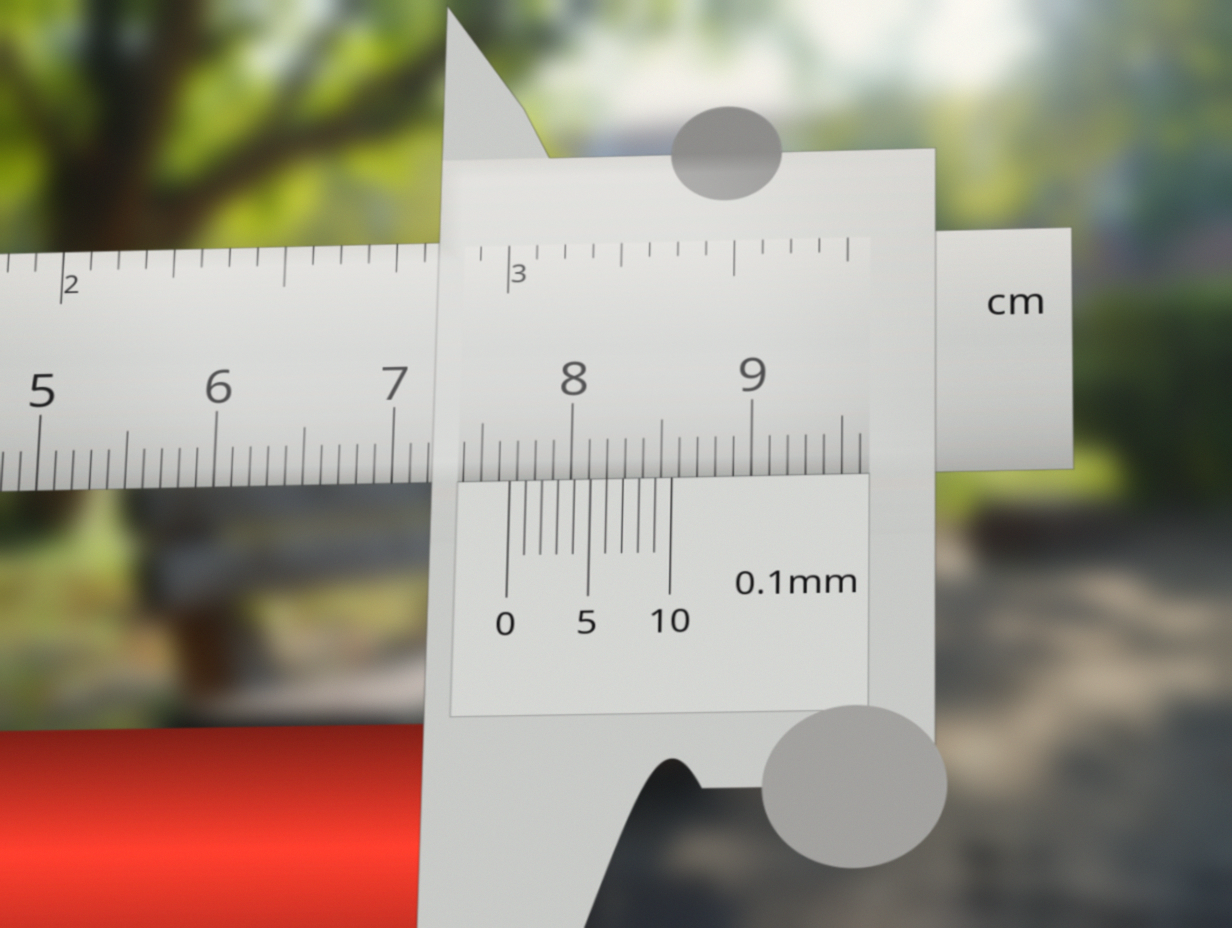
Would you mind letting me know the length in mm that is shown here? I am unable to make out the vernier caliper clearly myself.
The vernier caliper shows 76.6 mm
